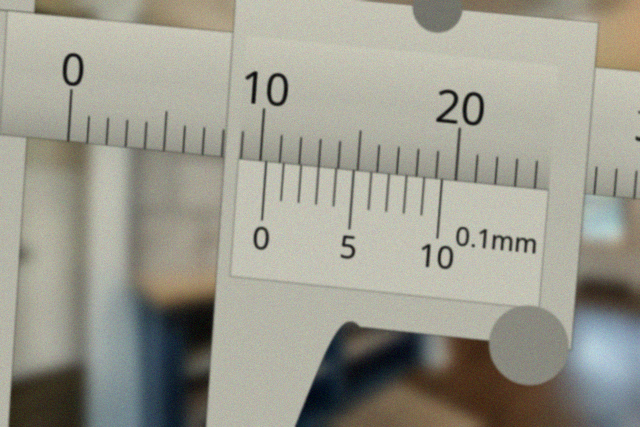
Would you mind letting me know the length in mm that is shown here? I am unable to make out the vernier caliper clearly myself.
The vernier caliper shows 10.3 mm
